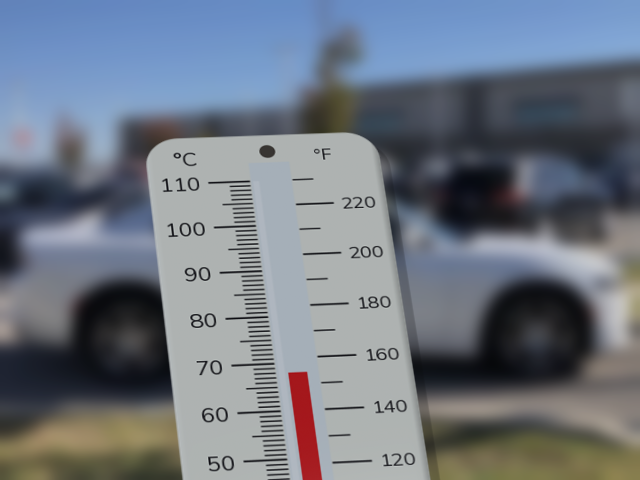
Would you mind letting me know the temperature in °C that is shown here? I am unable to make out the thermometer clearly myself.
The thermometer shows 68 °C
